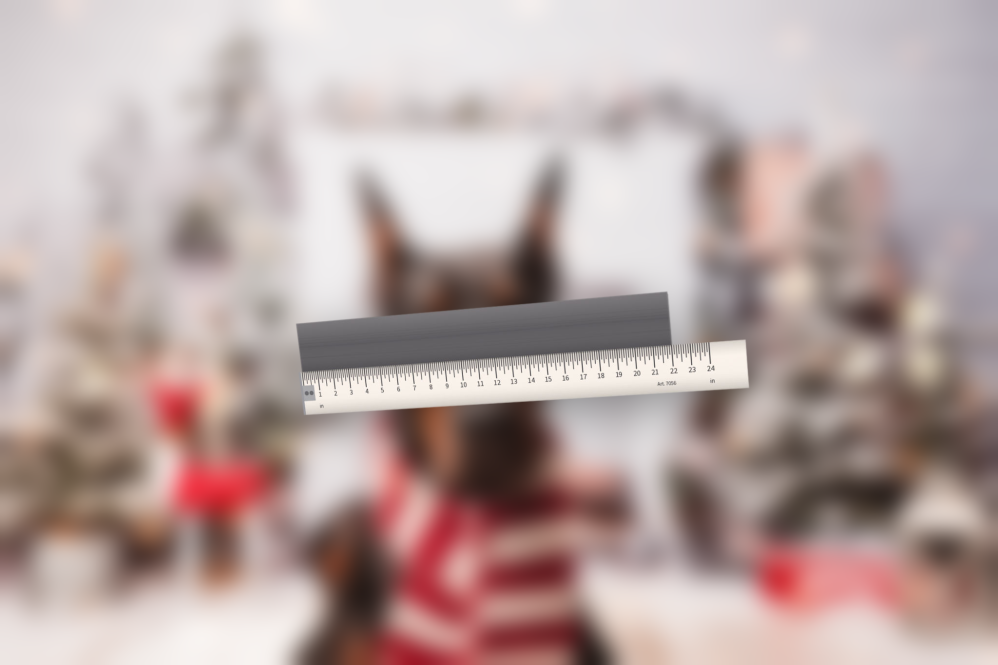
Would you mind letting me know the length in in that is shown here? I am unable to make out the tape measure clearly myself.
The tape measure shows 22 in
